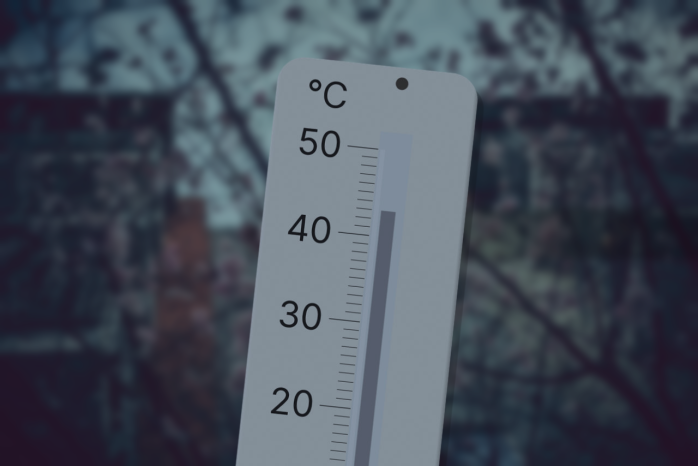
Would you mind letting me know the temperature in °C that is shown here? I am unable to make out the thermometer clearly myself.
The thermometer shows 43 °C
